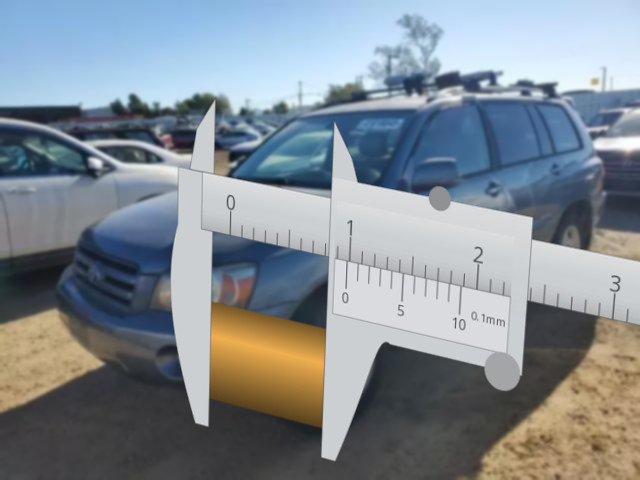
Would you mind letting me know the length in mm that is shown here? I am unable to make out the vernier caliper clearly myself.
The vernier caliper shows 9.8 mm
